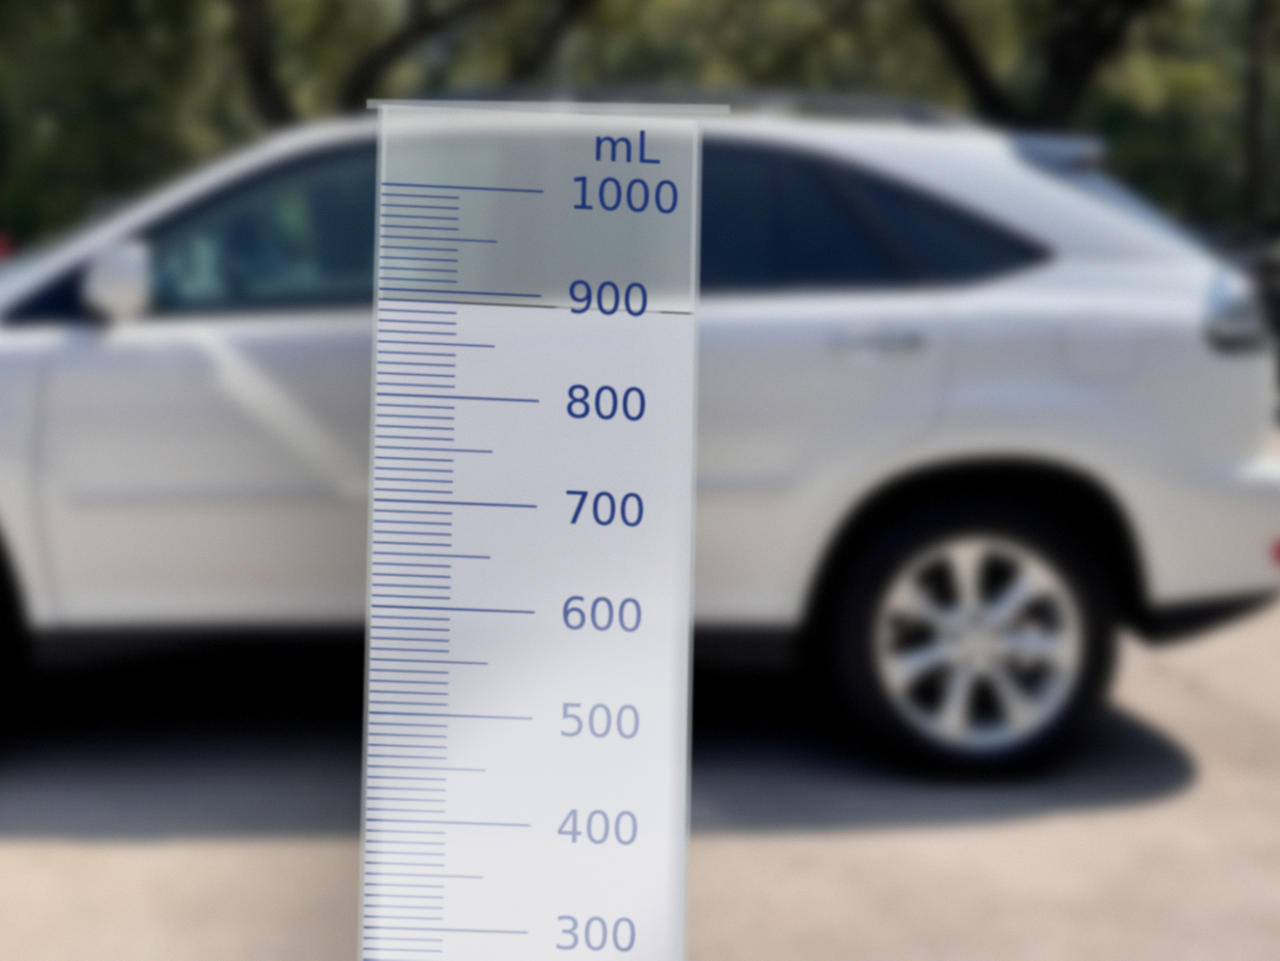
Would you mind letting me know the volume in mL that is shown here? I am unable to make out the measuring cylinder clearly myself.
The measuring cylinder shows 890 mL
